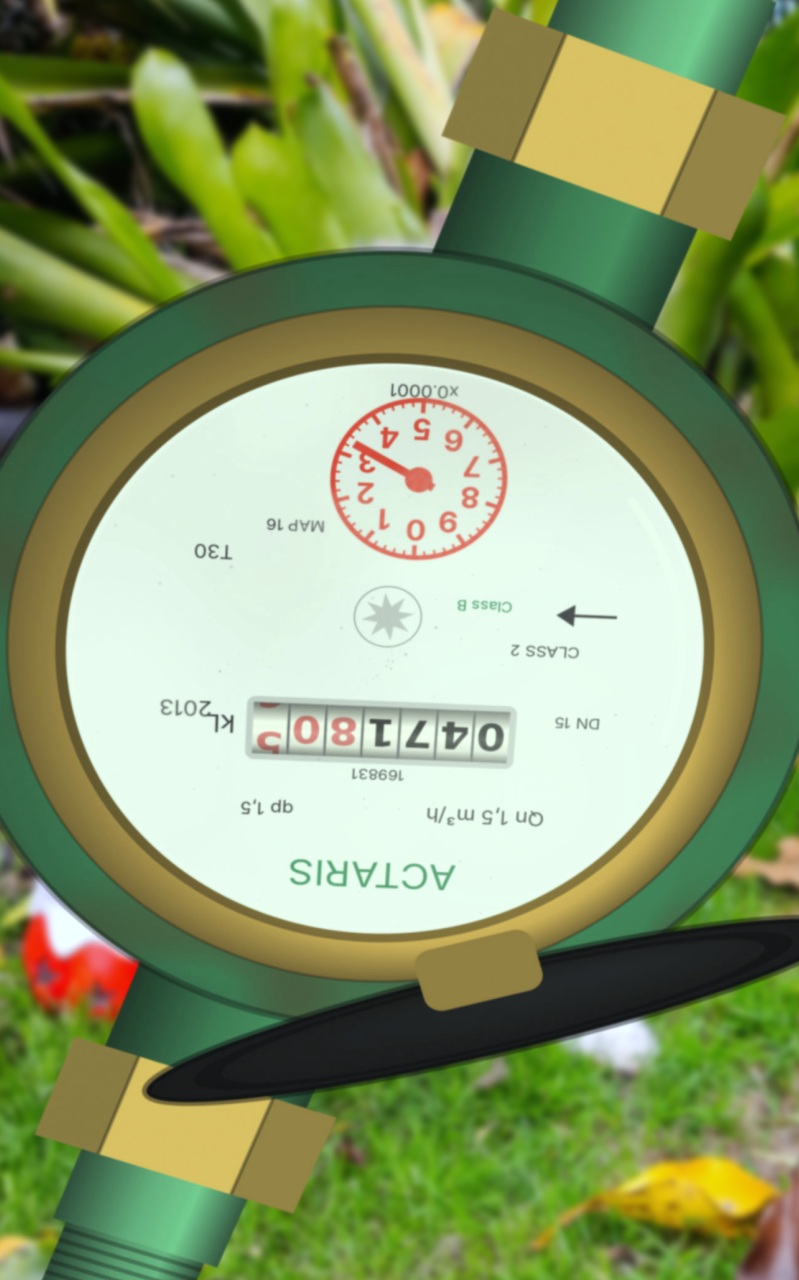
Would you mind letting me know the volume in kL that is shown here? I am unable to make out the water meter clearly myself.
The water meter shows 471.8053 kL
